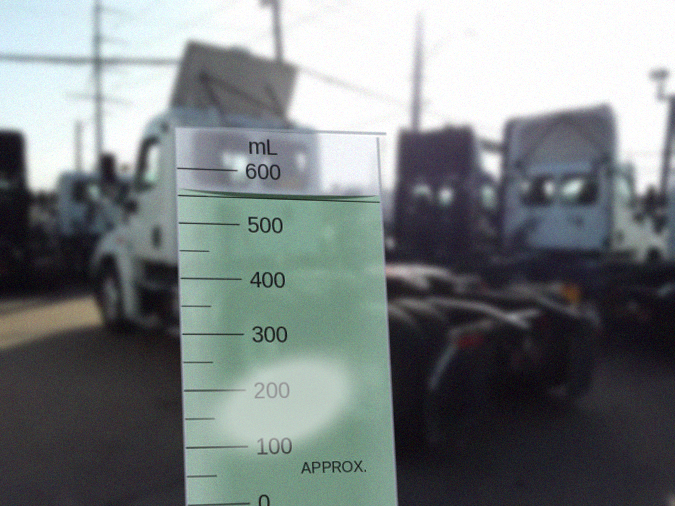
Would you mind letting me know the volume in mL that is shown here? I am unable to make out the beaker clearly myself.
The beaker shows 550 mL
